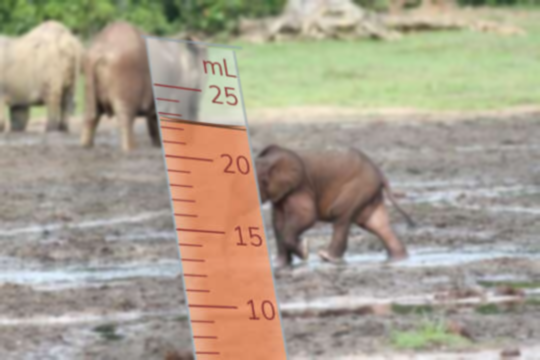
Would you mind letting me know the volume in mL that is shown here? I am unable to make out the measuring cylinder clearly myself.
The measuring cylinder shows 22.5 mL
